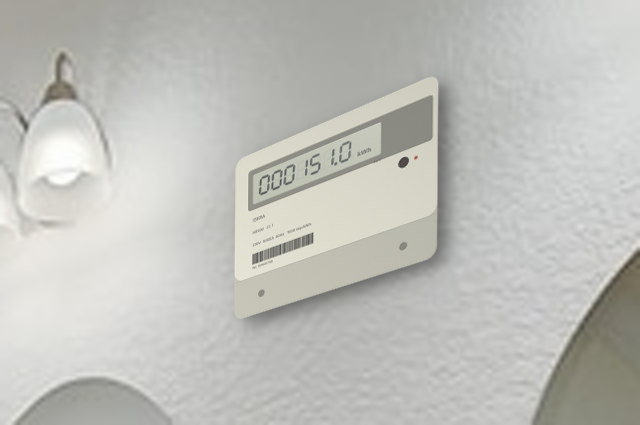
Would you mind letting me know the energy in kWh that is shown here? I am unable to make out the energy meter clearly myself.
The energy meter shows 151.0 kWh
